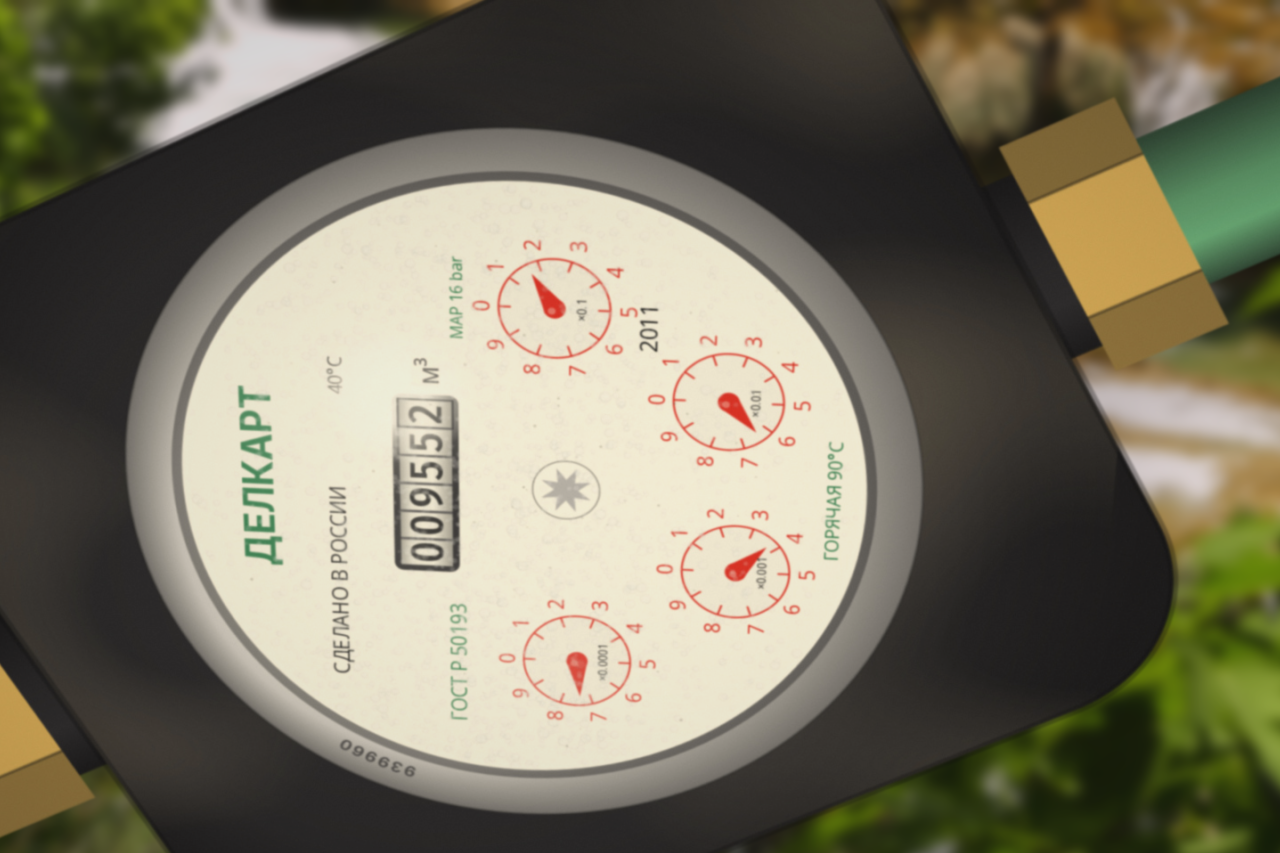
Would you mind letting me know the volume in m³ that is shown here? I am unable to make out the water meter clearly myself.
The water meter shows 9552.1637 m³
